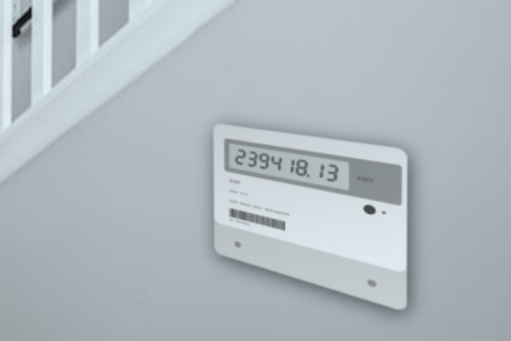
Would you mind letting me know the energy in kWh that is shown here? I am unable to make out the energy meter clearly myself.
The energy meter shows 239418.13 kWh
